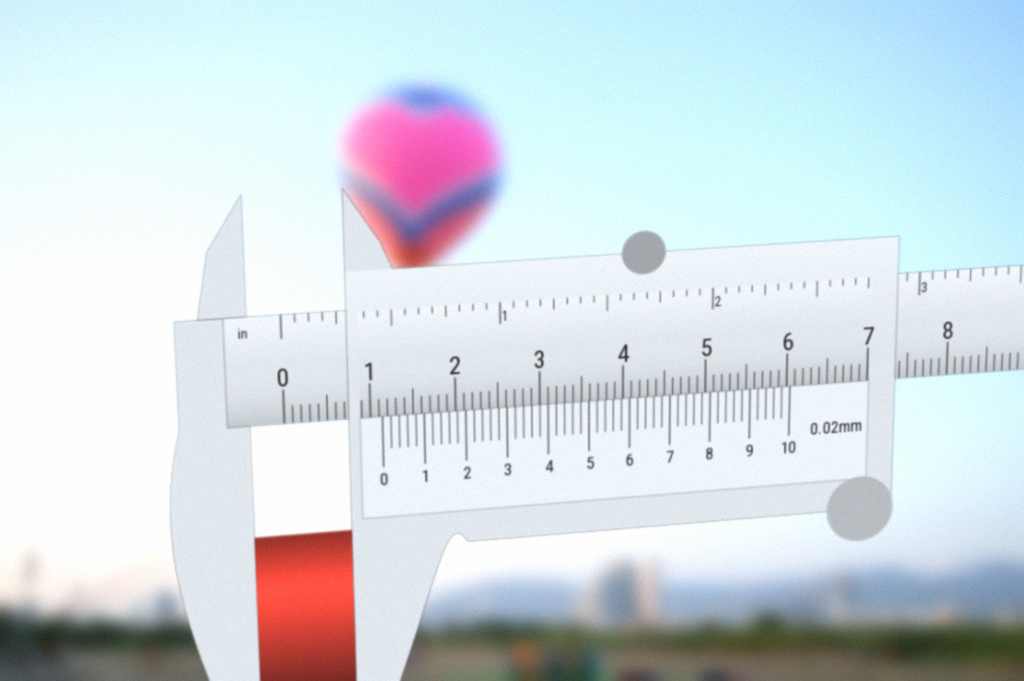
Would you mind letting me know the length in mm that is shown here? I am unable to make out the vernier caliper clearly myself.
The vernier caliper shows 11.4 mm
